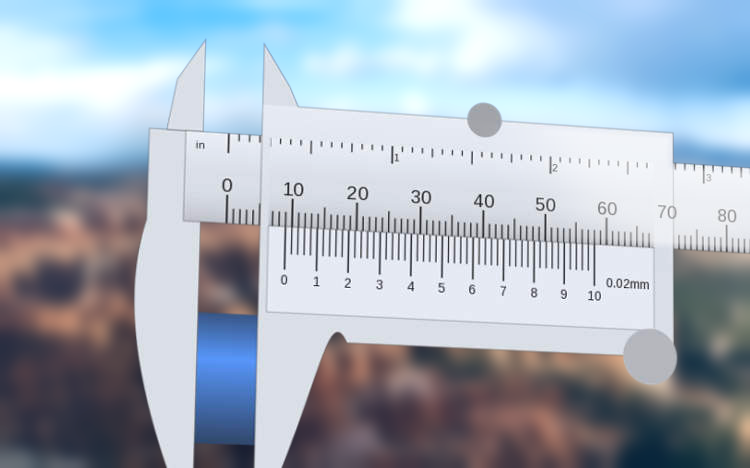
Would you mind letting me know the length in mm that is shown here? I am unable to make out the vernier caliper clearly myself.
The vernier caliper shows 9.0 mm
